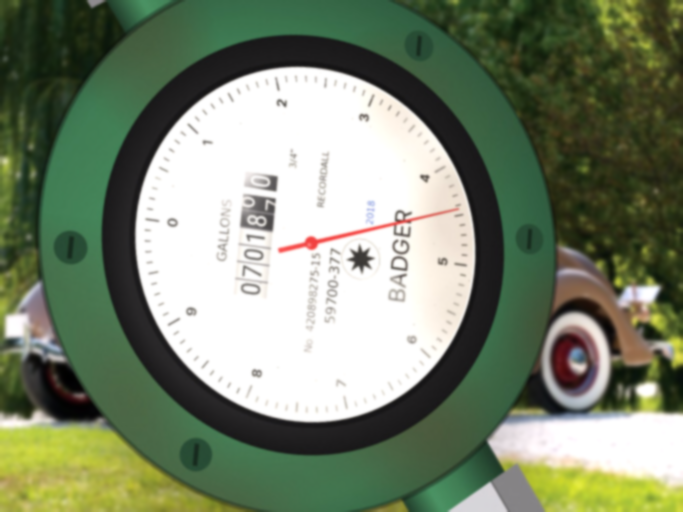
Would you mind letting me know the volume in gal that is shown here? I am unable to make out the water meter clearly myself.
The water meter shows 701864.4 gal
